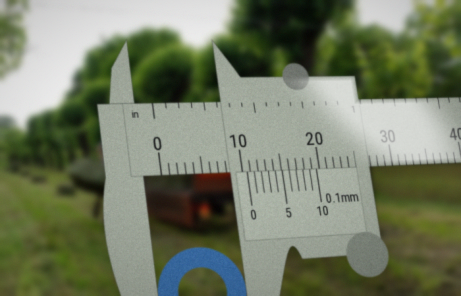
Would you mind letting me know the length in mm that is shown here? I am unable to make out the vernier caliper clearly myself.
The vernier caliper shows 10.6 mm
